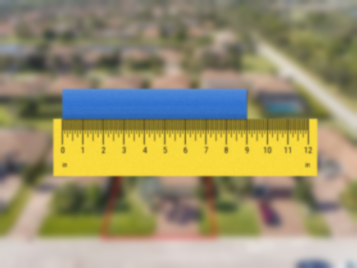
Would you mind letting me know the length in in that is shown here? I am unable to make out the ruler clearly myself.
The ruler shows 9 in
